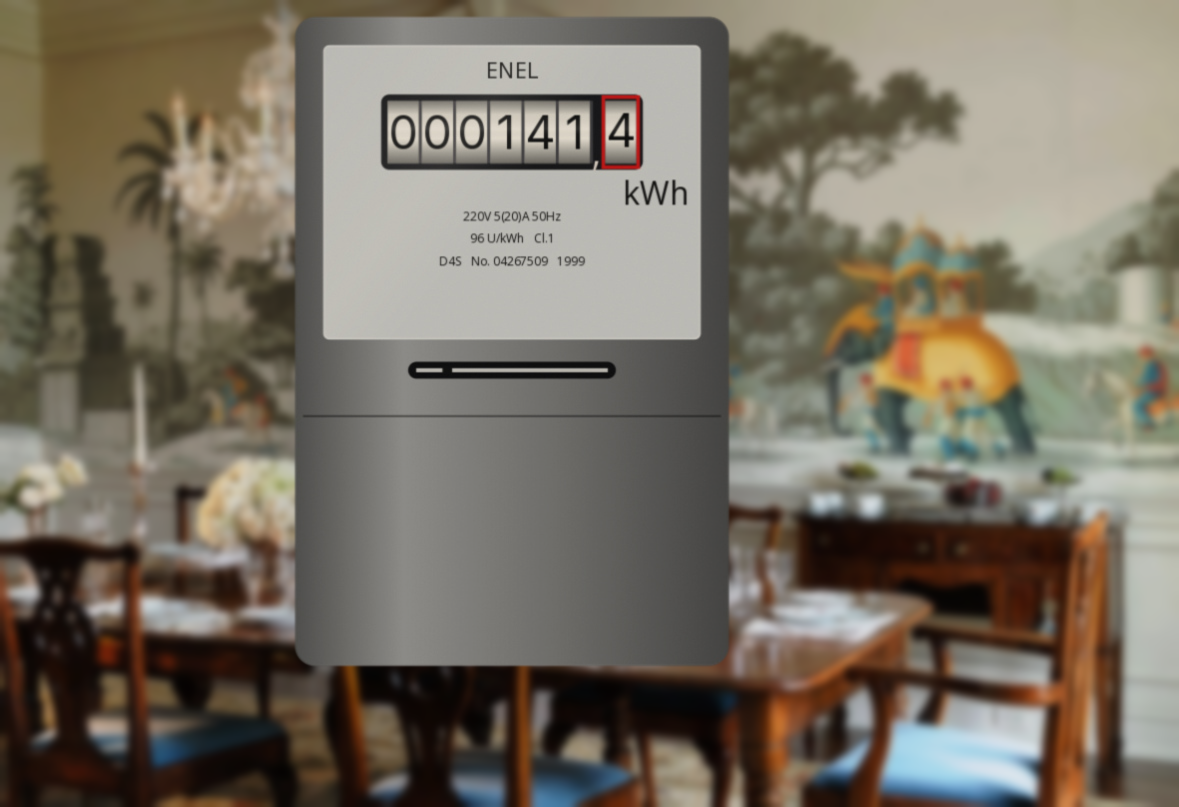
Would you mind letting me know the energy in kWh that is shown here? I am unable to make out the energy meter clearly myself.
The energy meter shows 141.4 kWh
